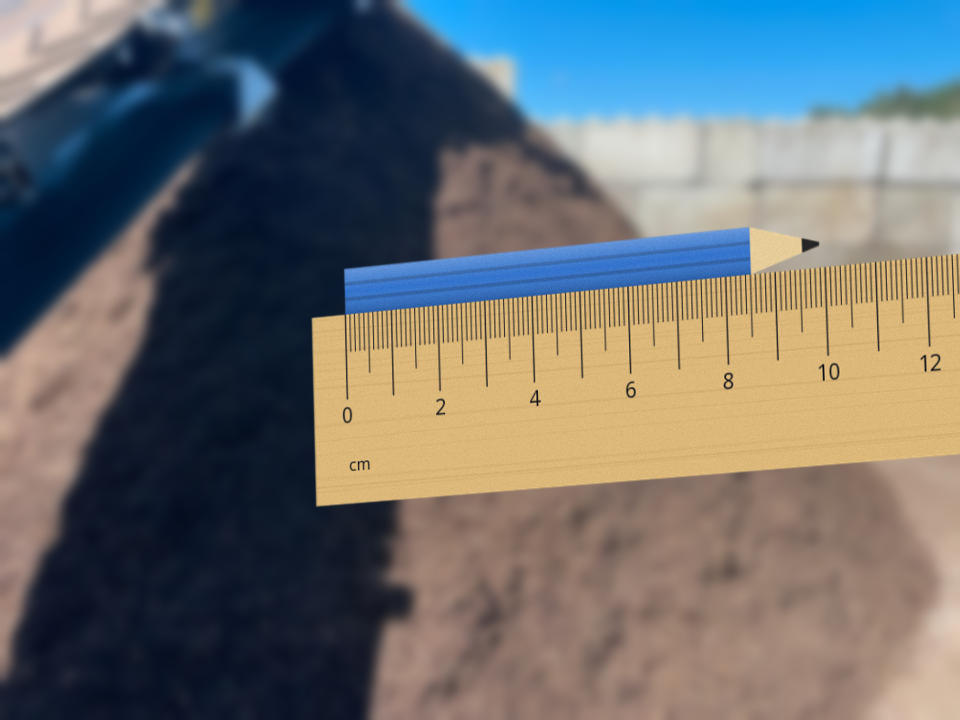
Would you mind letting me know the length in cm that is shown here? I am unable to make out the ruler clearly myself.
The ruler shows 9.9 cm
